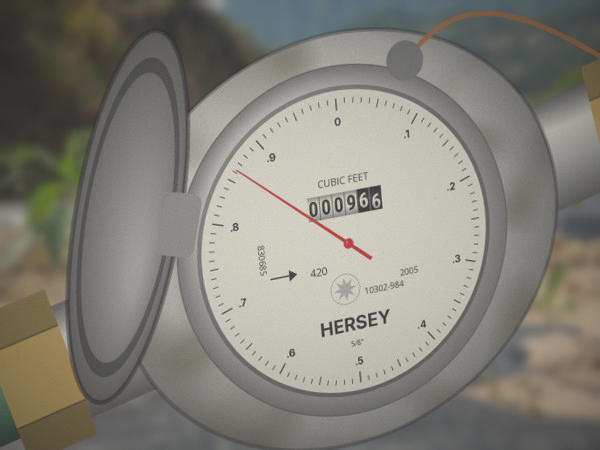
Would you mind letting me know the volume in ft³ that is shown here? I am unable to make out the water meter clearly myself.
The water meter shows 965.86 ft³
